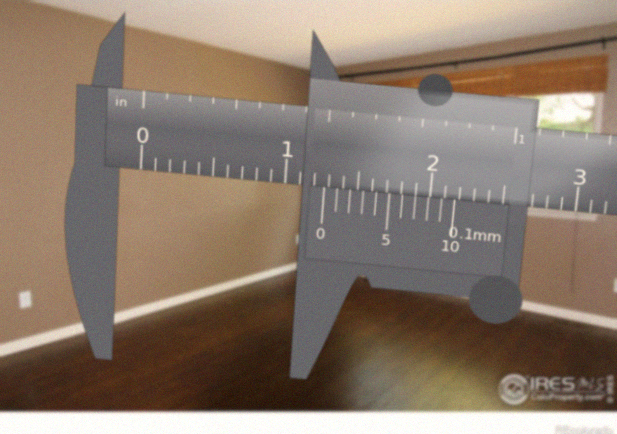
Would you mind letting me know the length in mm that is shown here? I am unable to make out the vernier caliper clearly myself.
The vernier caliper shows 12.7 mm
